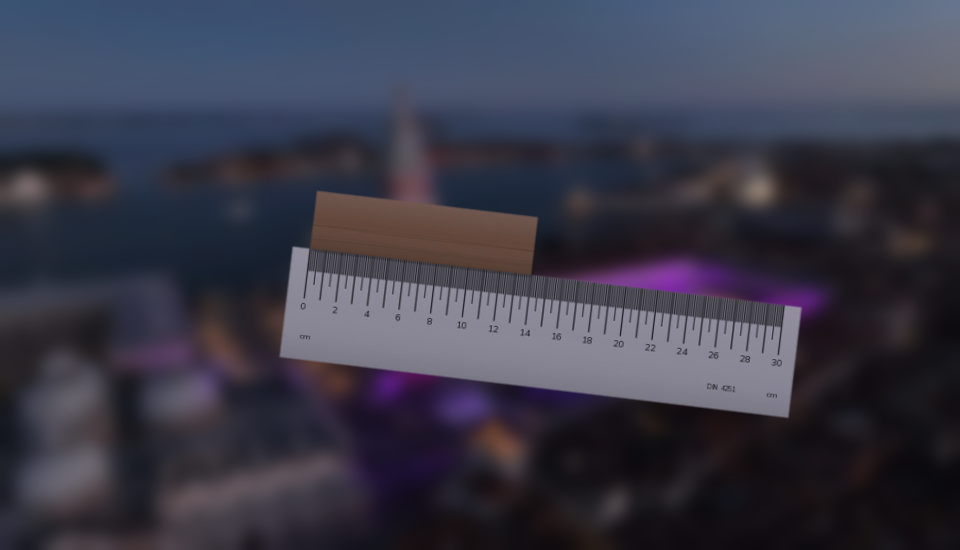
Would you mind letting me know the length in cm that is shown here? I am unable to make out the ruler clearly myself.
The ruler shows 14 cm
